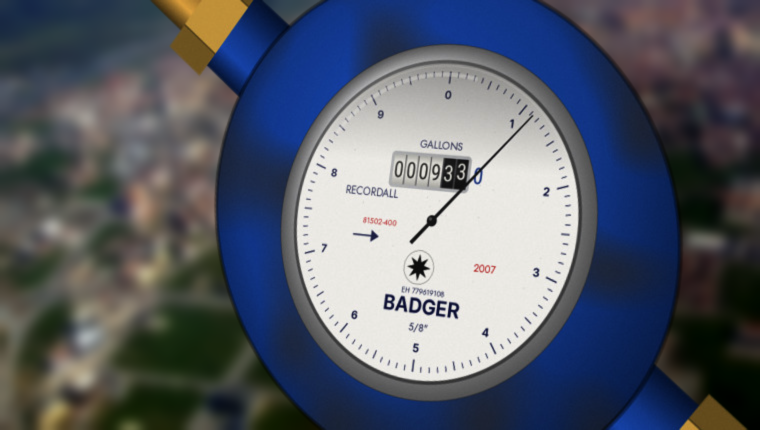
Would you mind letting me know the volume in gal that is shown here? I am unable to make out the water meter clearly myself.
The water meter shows 9331.1 gal
